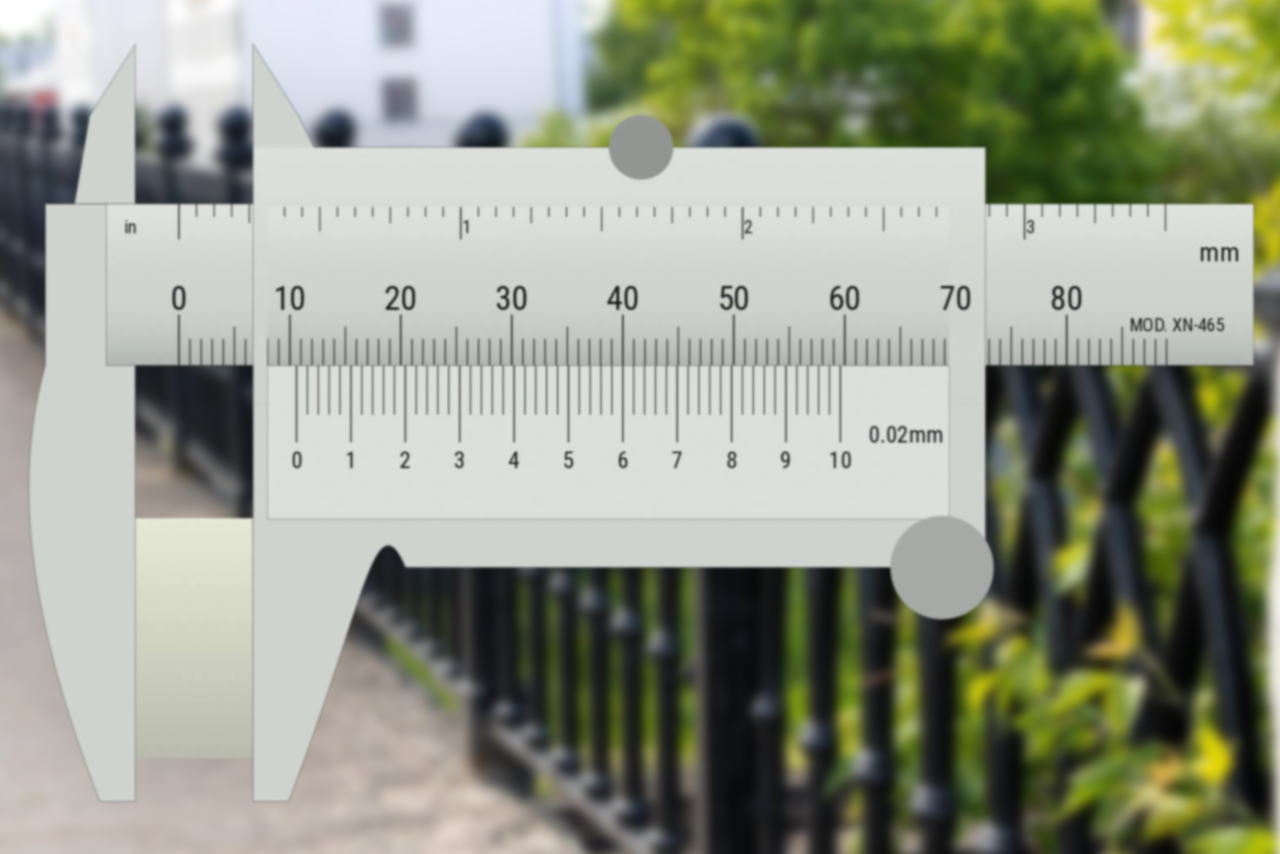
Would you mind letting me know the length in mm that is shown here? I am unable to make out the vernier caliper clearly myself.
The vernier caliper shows 10.6 mm
